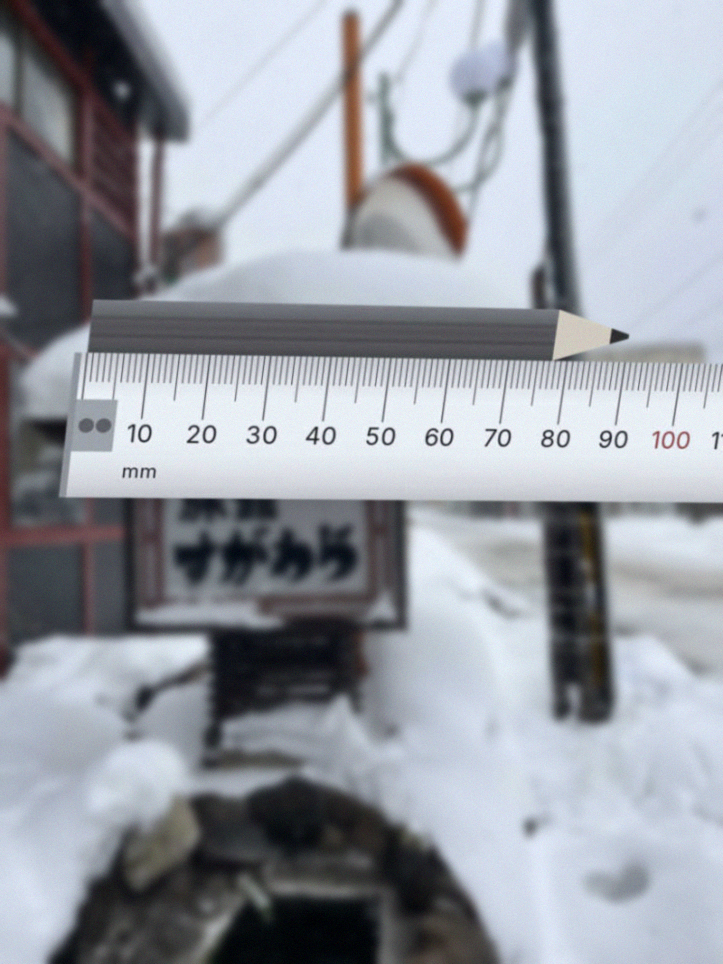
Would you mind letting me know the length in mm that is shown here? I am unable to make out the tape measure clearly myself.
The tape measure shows 90 mm
